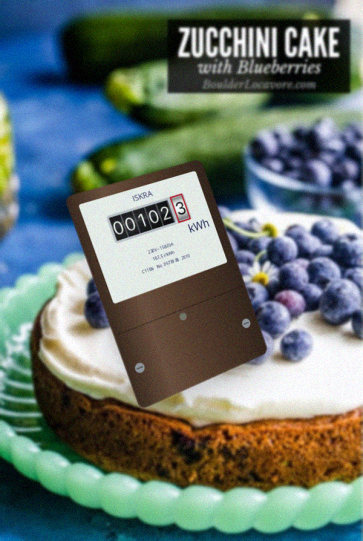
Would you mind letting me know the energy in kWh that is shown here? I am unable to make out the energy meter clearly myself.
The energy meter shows 102.3 kWh
